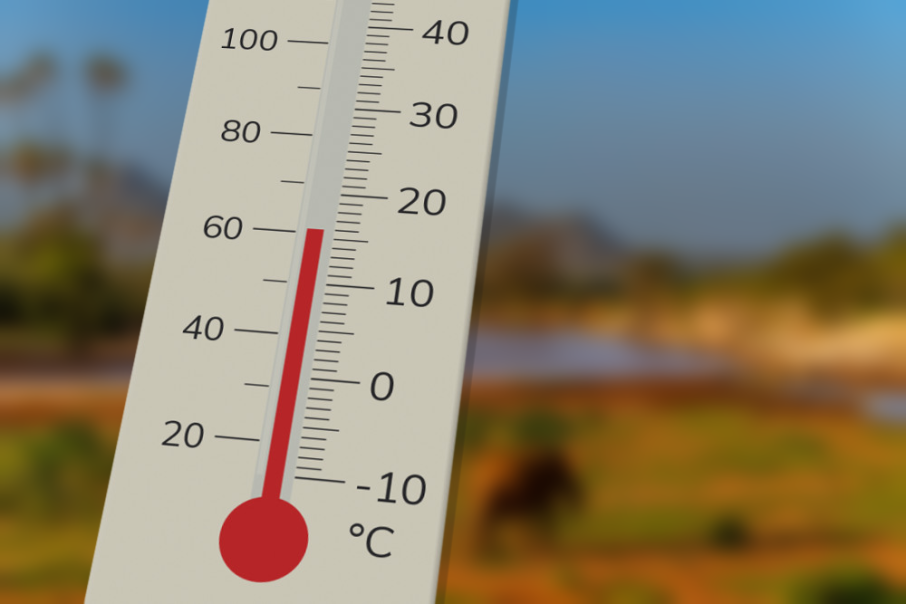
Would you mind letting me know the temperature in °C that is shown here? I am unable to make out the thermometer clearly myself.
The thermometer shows 16 °C
